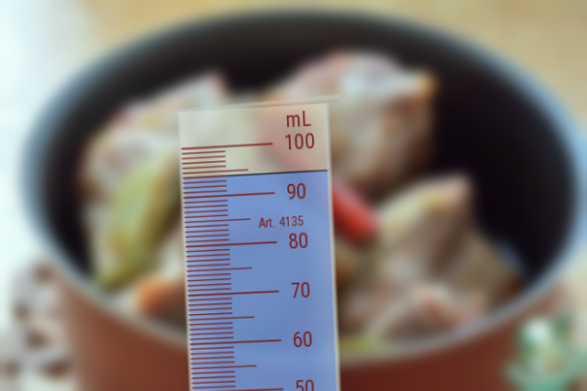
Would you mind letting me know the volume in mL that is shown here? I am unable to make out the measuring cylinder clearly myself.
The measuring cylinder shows 94 mL
